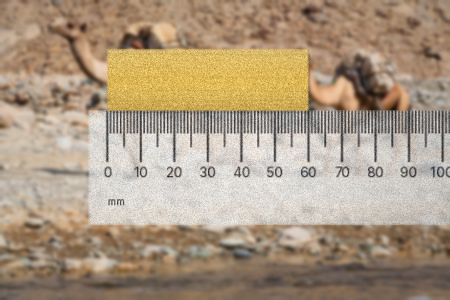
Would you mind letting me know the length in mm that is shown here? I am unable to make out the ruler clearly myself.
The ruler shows 60 mm
